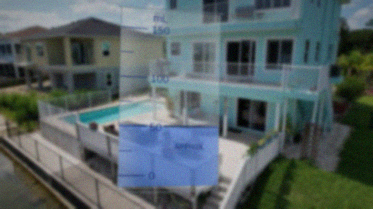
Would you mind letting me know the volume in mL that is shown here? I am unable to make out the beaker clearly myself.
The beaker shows 50 mL
